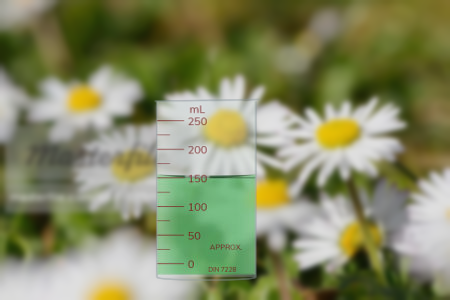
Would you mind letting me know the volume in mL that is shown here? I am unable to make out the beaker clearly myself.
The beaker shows 150 mL
